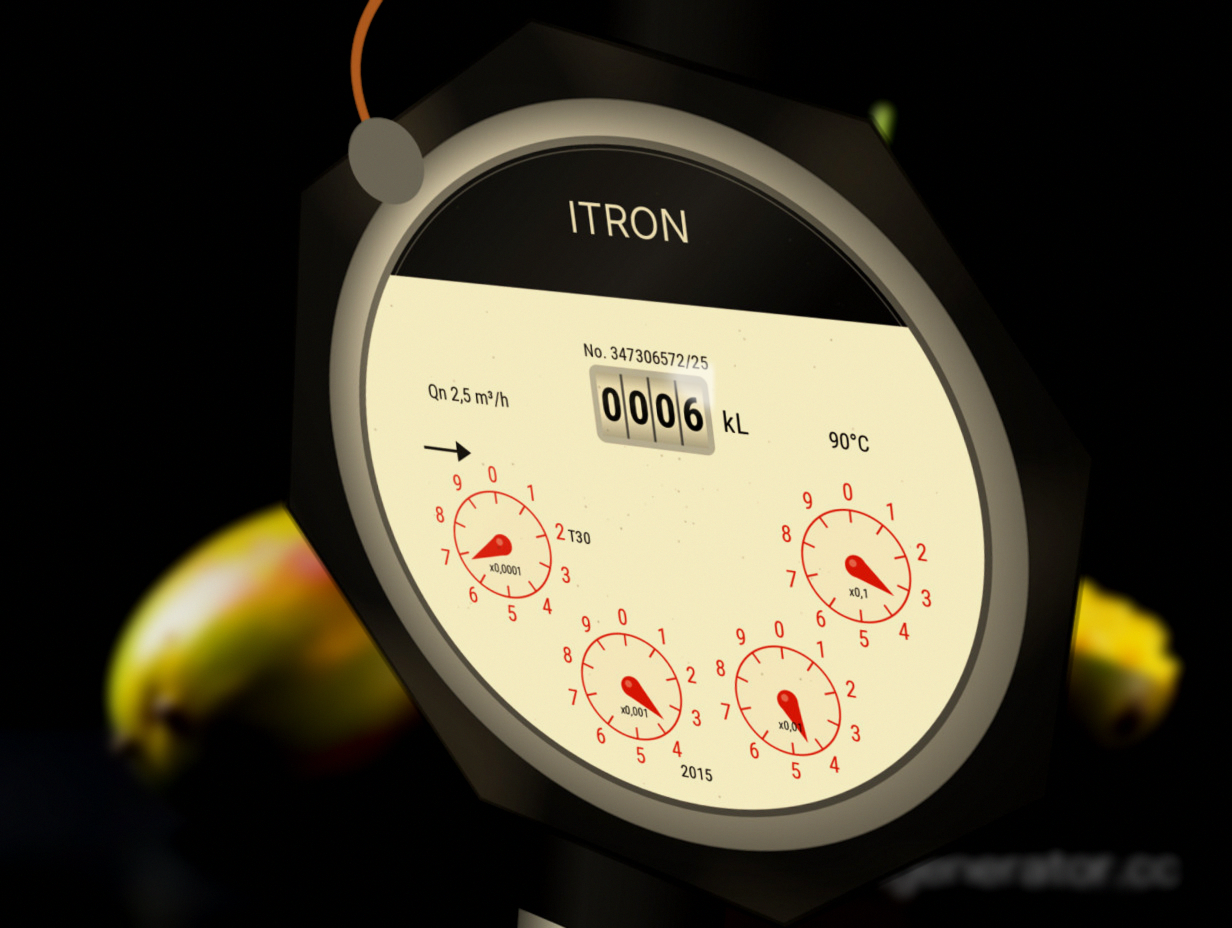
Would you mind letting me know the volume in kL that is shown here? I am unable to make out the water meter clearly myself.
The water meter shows 6.3436 kL
